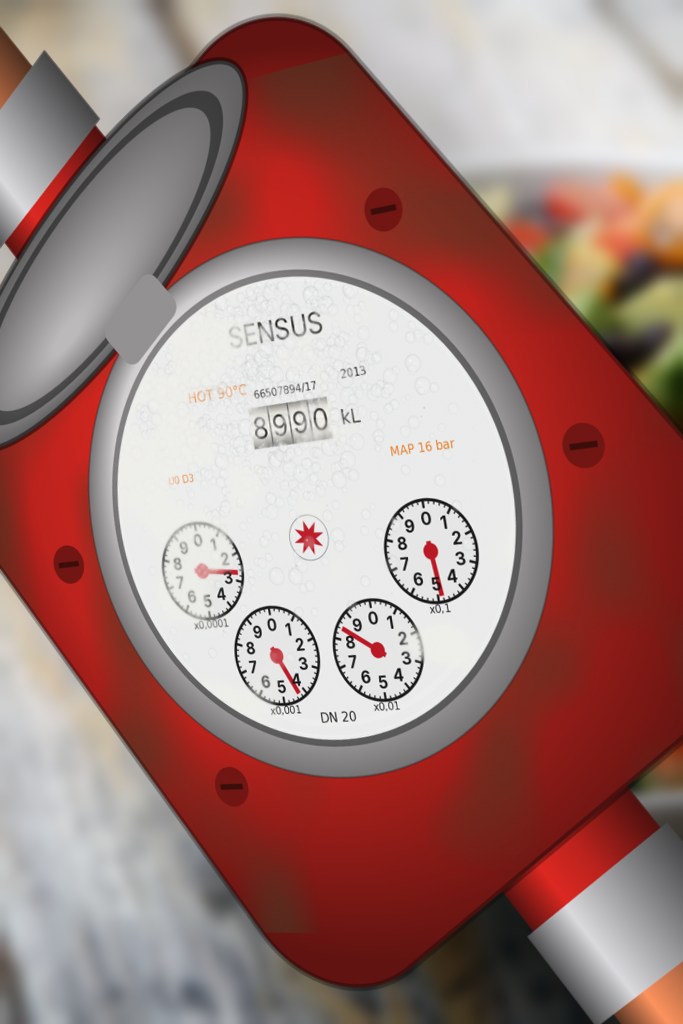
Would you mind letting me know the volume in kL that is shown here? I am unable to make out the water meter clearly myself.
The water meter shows 8990.4842 kL
